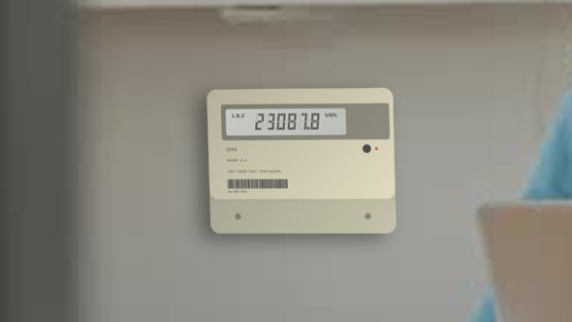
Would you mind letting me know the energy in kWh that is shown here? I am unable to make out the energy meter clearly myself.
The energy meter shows 23087.8 kWh
